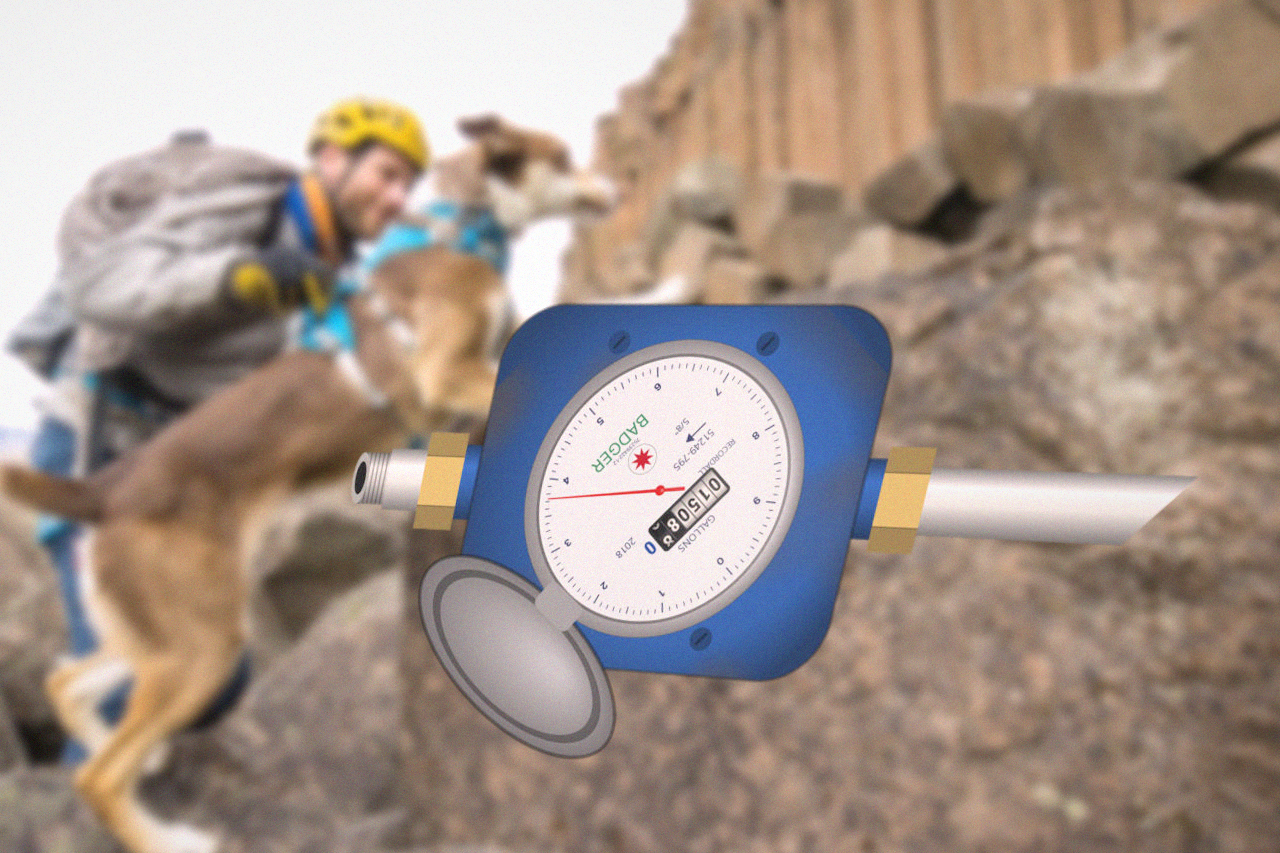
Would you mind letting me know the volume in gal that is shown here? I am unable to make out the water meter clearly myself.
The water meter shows 150883.7 gal
